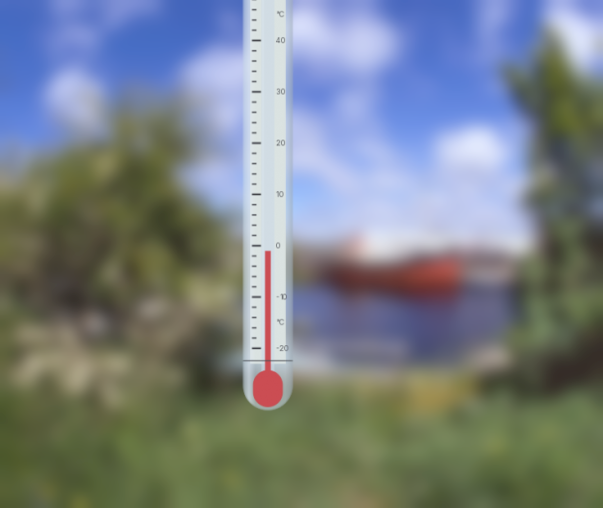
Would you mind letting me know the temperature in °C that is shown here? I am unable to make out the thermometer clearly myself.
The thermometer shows -1 °C
